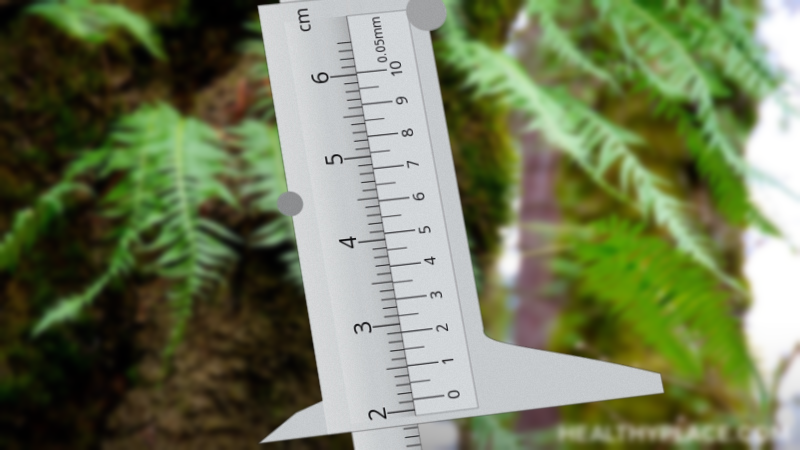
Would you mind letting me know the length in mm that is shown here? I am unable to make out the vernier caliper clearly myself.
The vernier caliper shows 21.2 mm
